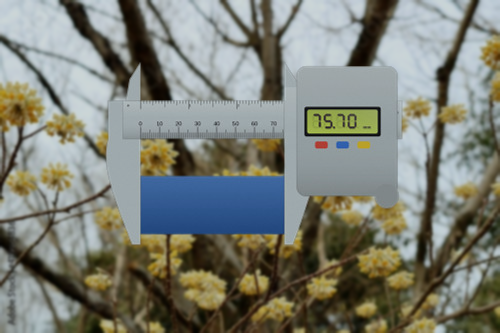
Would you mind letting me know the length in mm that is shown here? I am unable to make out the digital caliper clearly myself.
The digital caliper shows 75.70 mm
